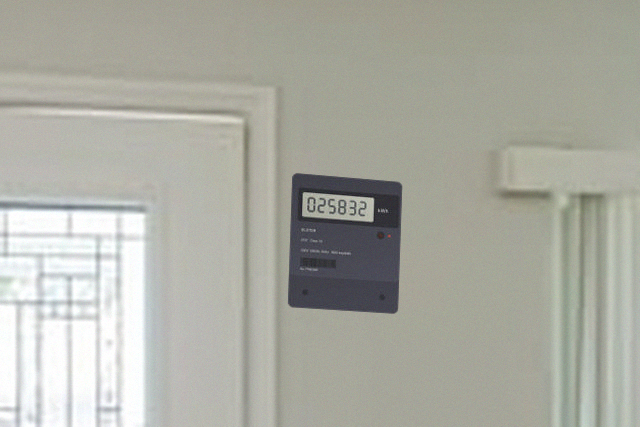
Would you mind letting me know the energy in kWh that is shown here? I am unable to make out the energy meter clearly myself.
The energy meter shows 25832 kWh
